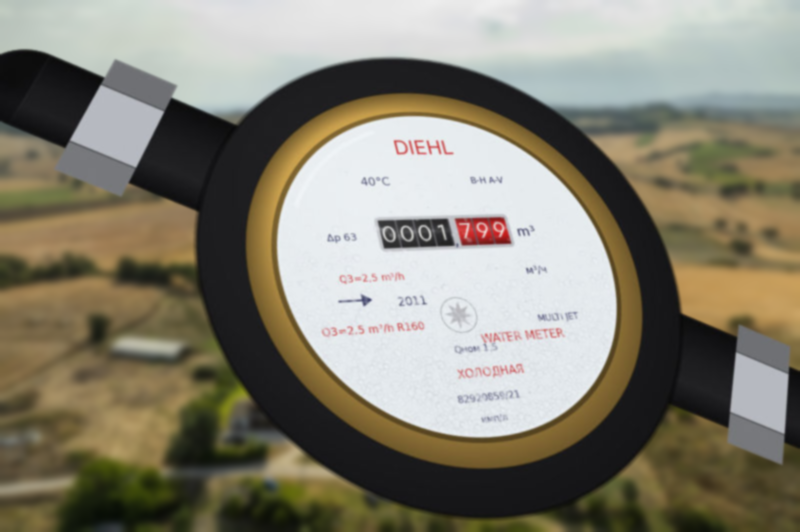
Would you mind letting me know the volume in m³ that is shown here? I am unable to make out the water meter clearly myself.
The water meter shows 1.799 m³
